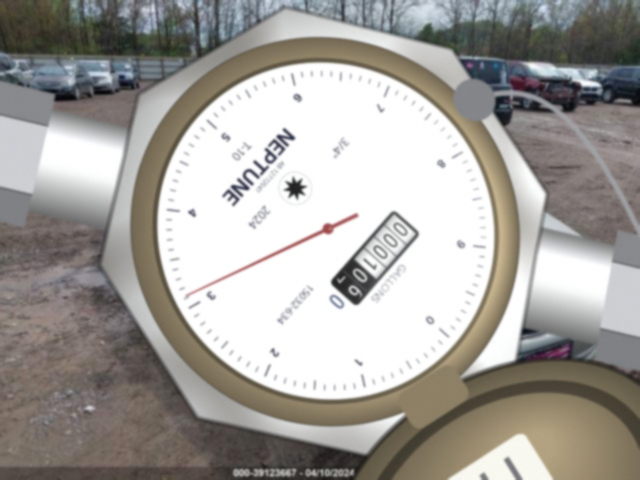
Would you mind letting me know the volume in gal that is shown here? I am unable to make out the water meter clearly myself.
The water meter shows 1063.1 gal
